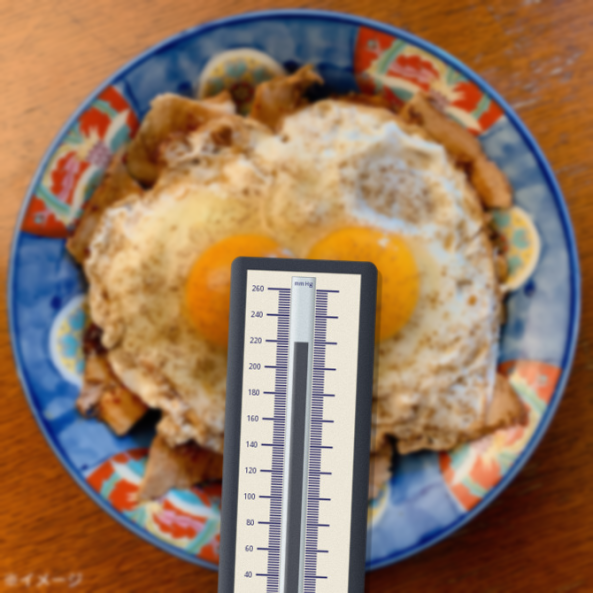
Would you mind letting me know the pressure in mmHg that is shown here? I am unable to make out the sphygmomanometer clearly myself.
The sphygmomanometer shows 220 mmHg
